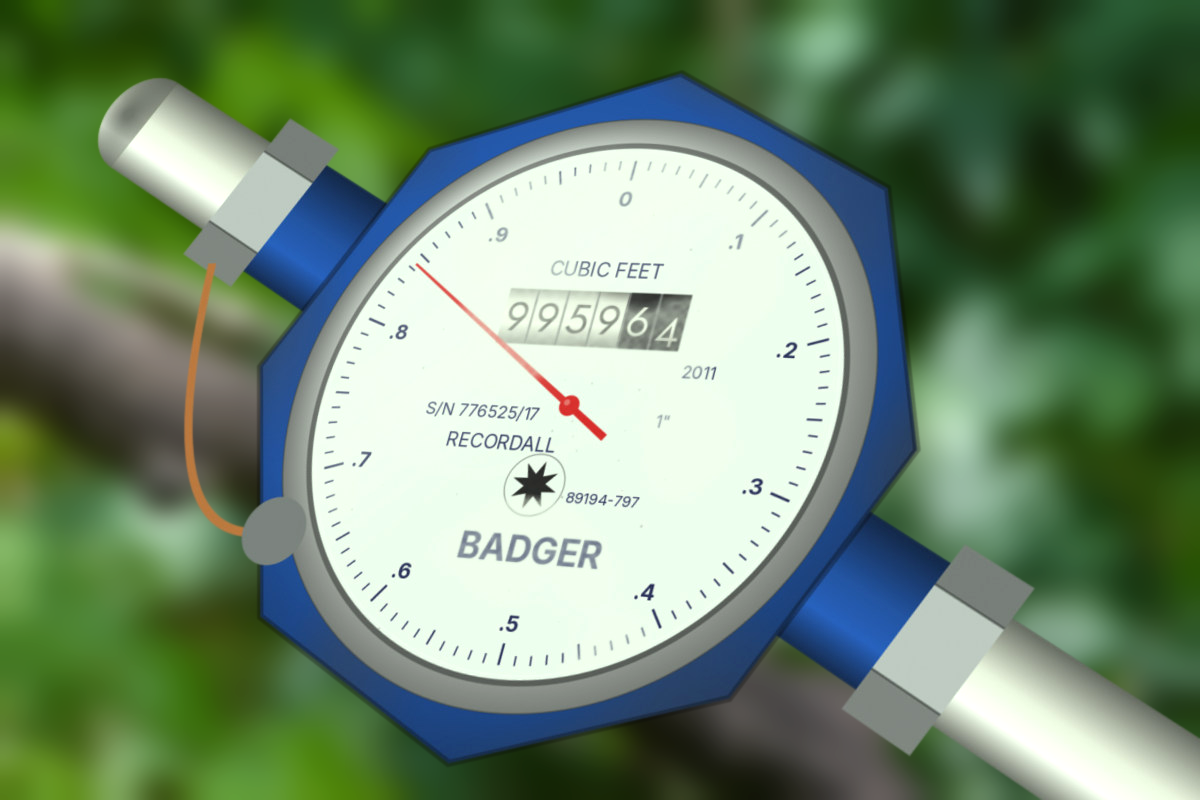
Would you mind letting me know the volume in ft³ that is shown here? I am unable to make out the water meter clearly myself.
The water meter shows 995963.84 ft³
